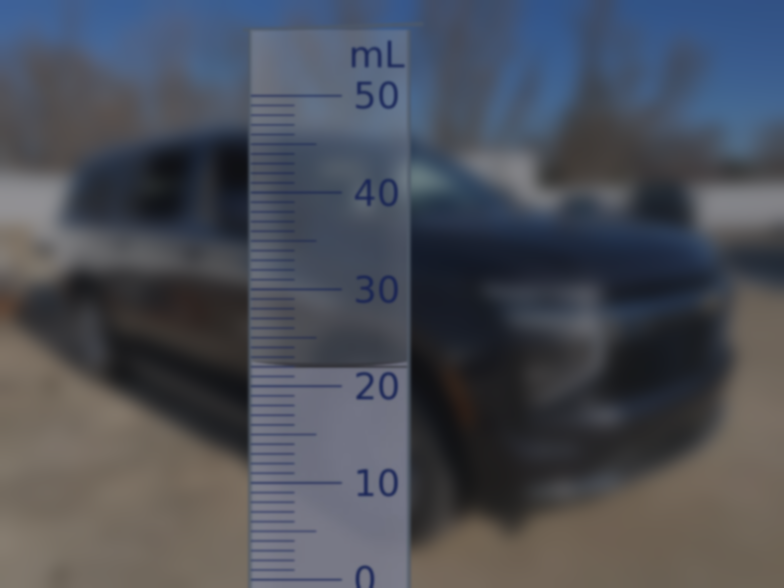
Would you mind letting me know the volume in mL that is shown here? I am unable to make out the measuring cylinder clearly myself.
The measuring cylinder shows 22 mL
